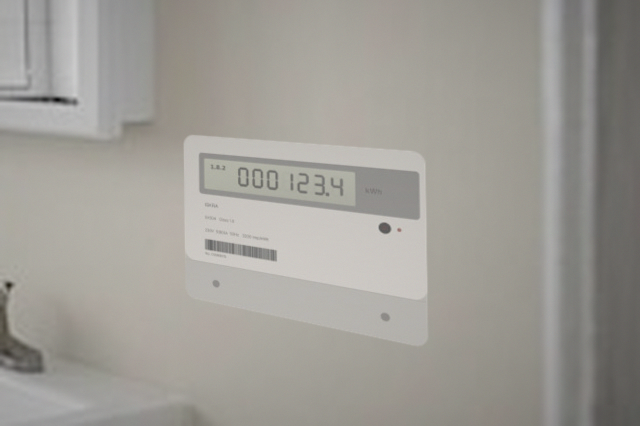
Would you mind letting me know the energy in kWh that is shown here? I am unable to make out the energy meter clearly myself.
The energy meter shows 123.4 kWh
